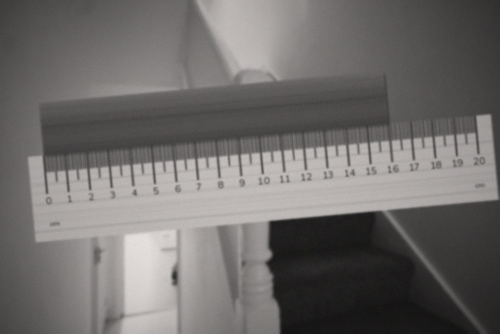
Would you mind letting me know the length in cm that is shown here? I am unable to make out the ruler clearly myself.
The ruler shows 16 cm
